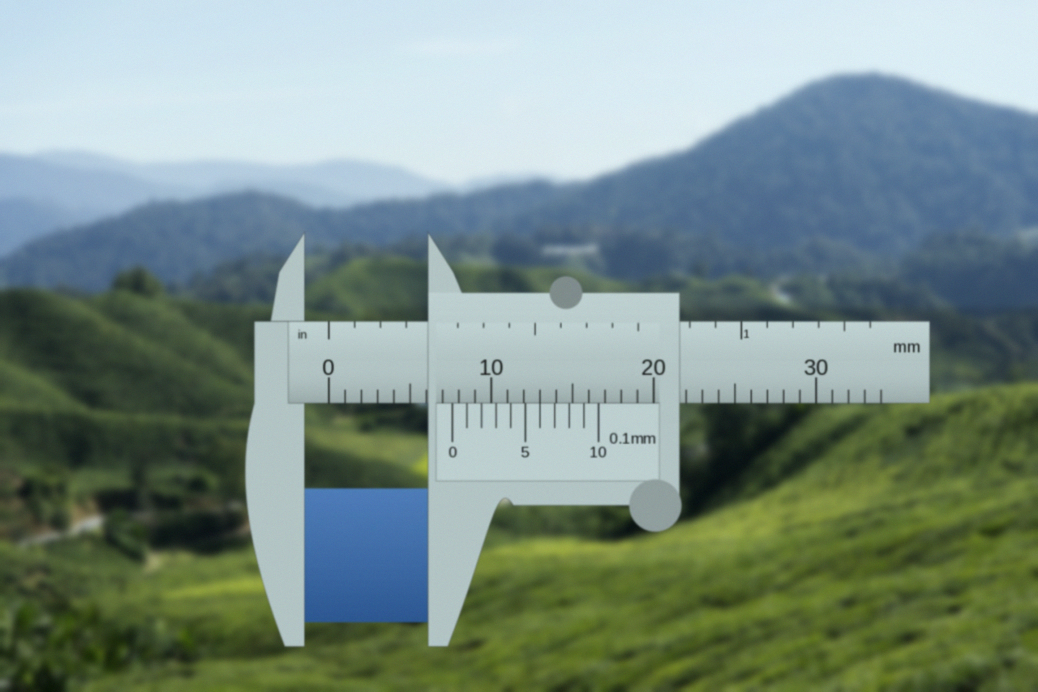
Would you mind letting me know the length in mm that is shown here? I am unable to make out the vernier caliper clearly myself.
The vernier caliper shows 7.6 mm
